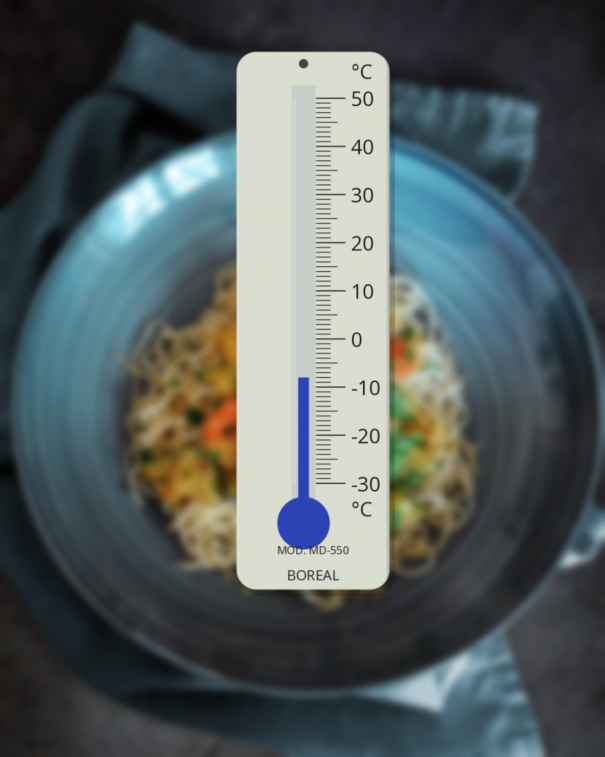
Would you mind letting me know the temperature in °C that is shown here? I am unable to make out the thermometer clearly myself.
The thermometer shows -8 °C
